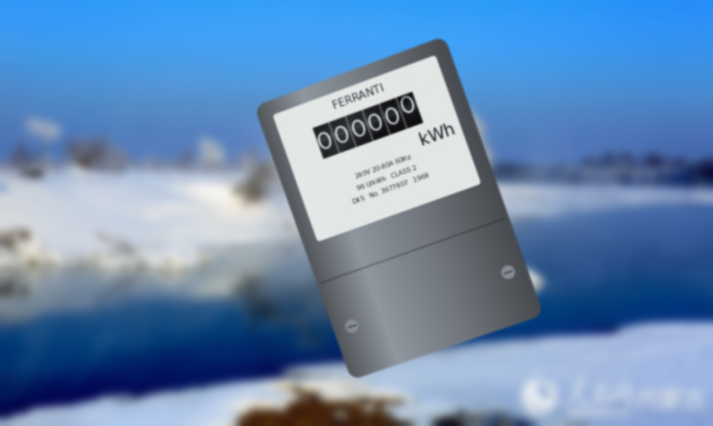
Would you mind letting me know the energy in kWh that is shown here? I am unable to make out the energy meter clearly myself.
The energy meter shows 0 kWh
